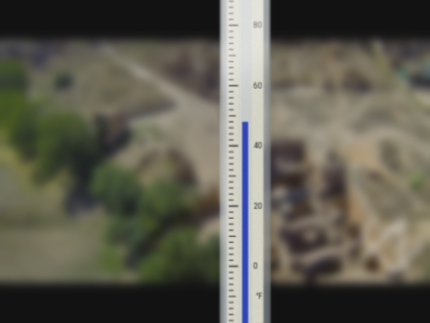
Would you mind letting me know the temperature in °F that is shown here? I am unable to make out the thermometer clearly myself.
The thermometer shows 48 °F
